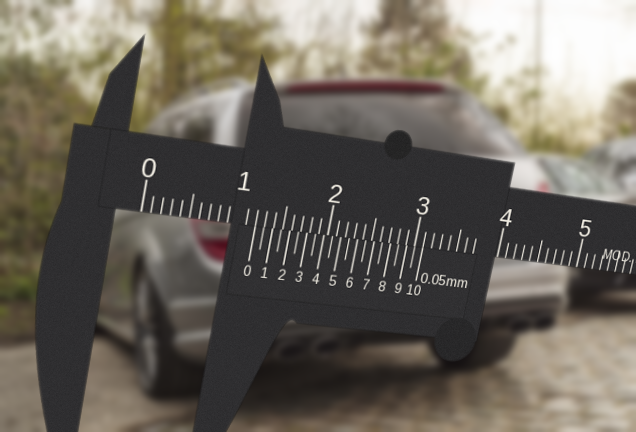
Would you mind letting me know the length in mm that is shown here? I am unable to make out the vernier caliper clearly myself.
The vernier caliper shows 12.0 mm
